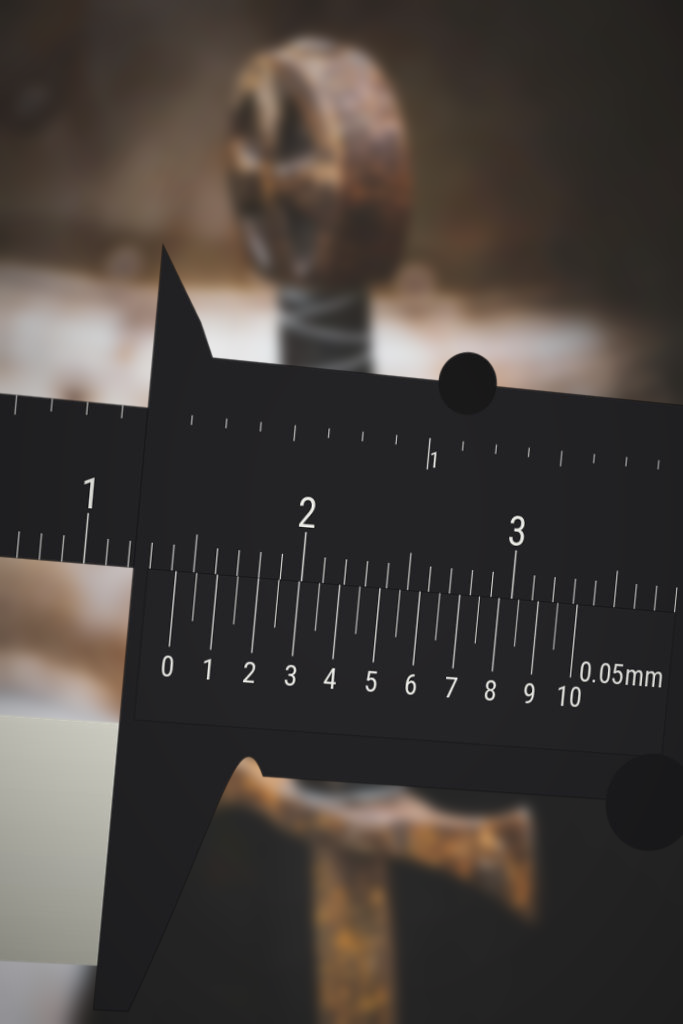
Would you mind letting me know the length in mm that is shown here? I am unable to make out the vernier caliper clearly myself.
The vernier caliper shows 14.2 mm
